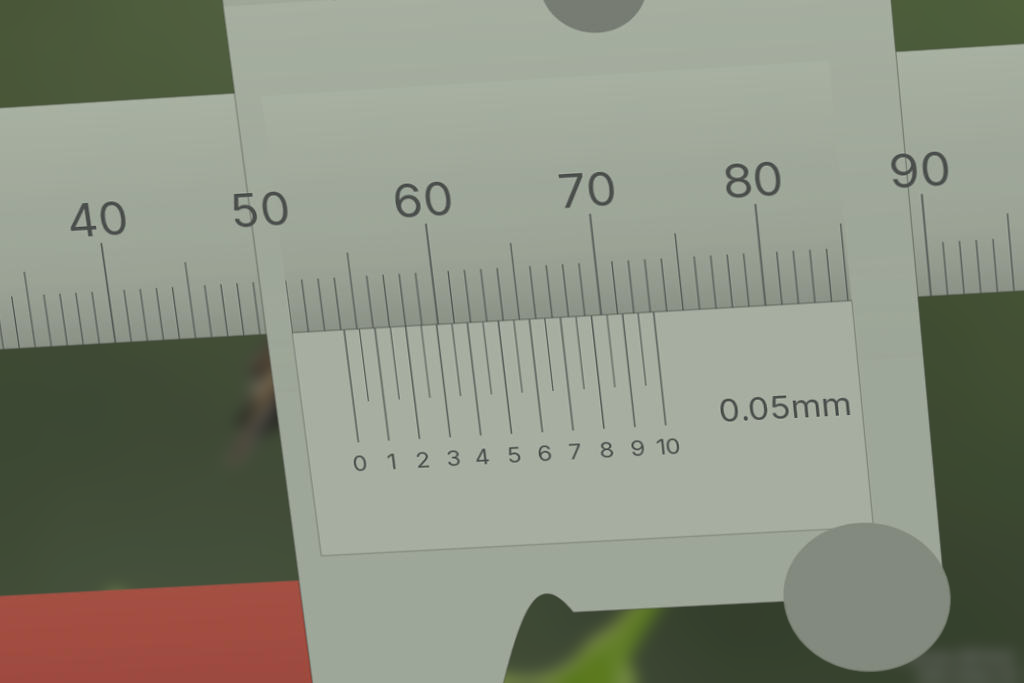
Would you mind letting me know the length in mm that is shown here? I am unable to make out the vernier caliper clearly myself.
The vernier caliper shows 54.2 mm
